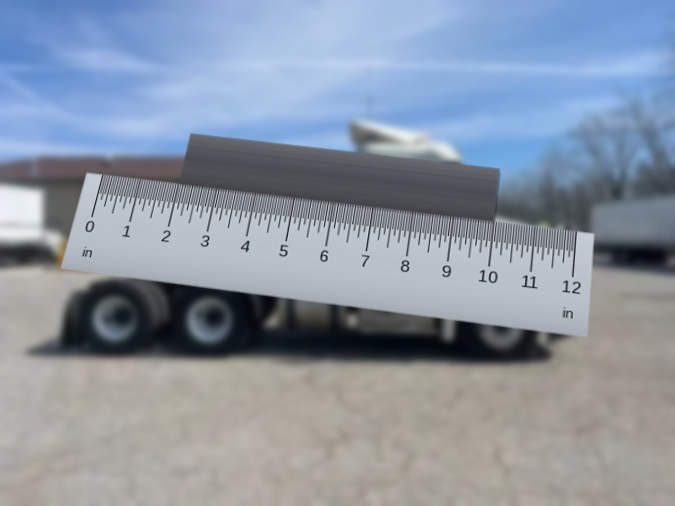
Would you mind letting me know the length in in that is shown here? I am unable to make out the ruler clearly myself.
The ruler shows 8 in
